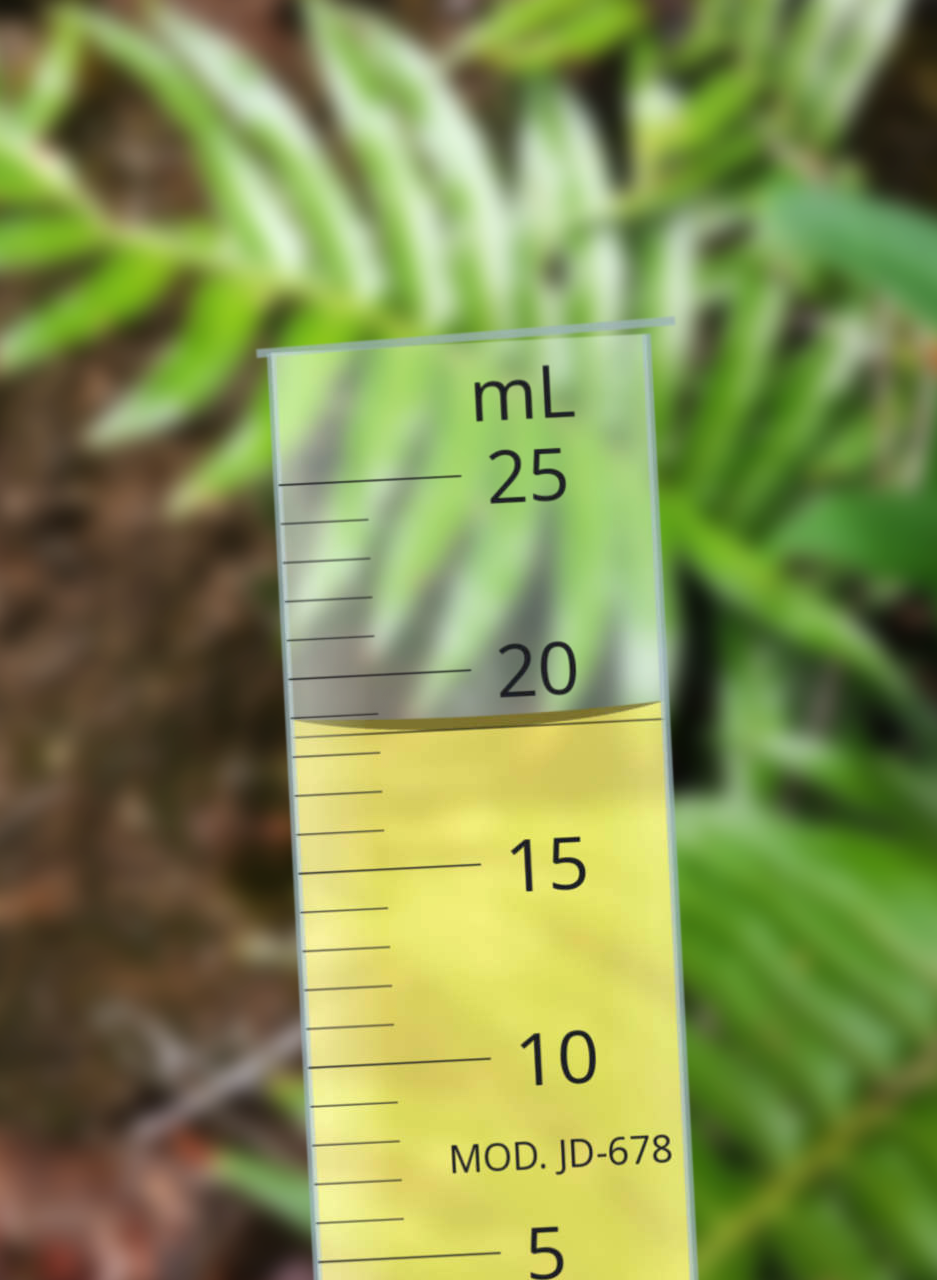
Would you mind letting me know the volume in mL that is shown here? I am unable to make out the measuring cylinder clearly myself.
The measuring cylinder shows 18.5 mL
